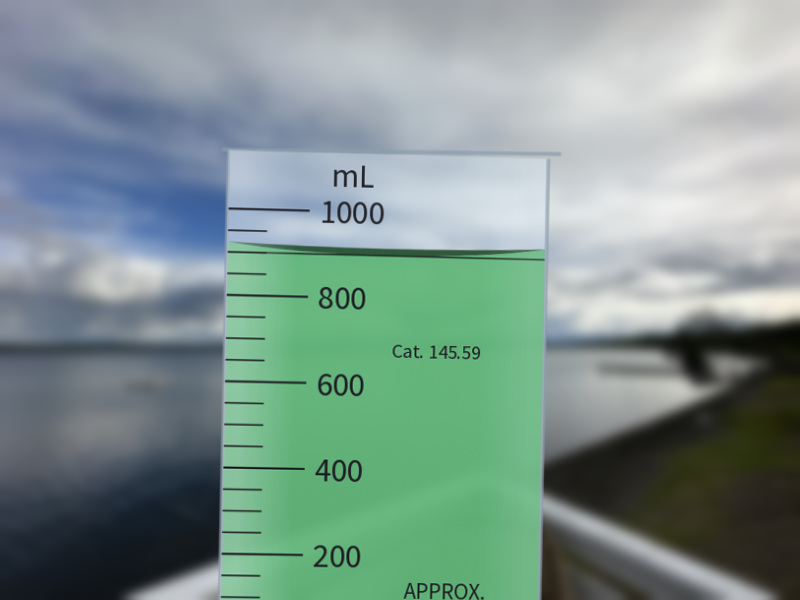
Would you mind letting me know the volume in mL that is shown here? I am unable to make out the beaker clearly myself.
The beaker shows 900 mL
